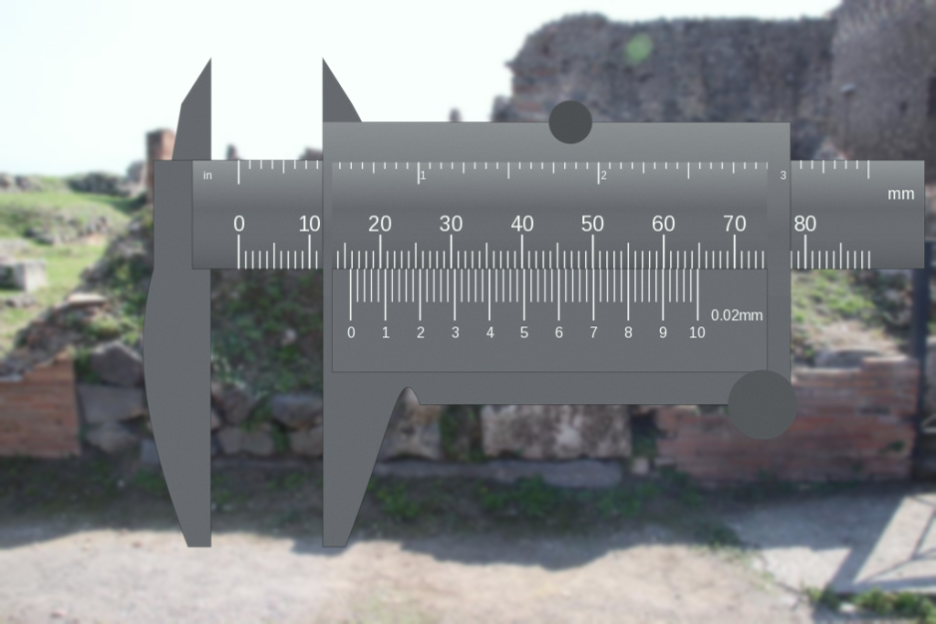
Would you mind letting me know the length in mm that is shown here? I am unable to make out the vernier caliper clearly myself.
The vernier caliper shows 15.8 mm
